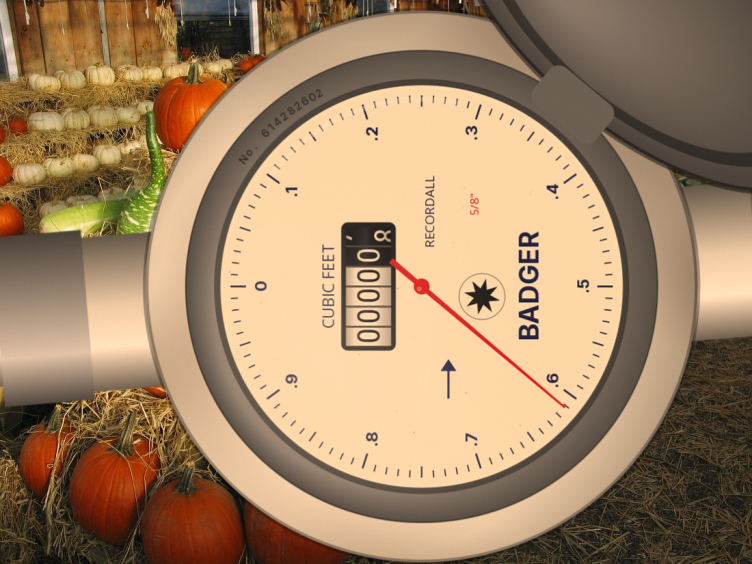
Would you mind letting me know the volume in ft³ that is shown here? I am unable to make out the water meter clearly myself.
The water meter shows 7.61 ft³
